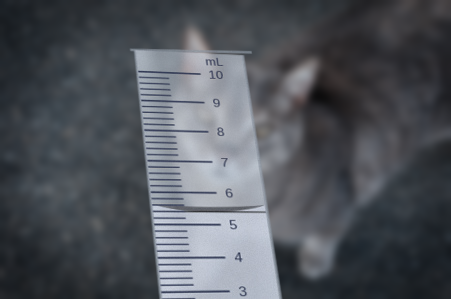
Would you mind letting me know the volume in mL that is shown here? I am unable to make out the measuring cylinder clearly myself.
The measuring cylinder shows 5.4 mL
